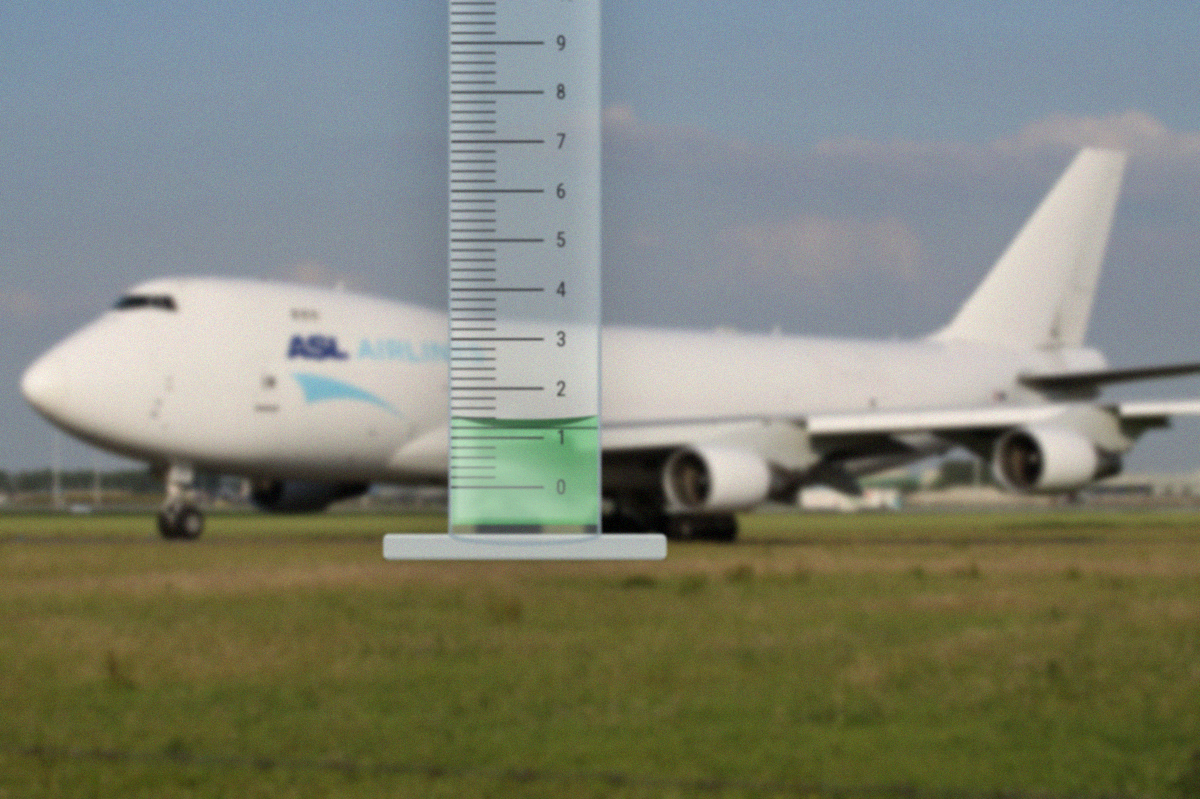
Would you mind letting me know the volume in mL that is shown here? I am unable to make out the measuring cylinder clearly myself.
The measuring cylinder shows 1.2 mL
